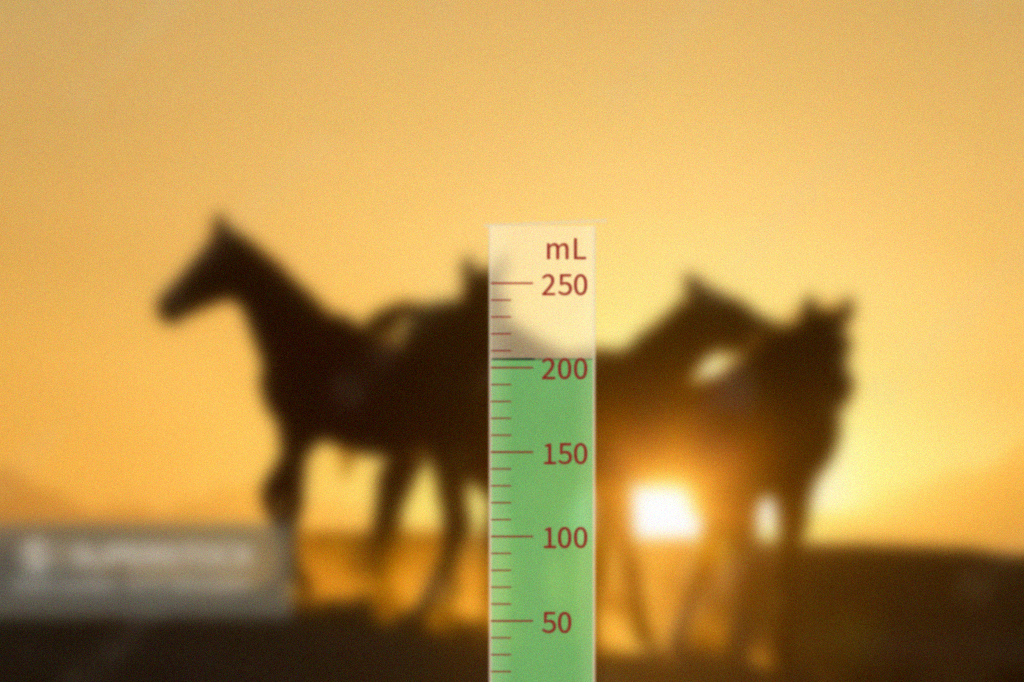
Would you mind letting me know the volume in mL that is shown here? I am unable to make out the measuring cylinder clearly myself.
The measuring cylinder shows 205 mL
